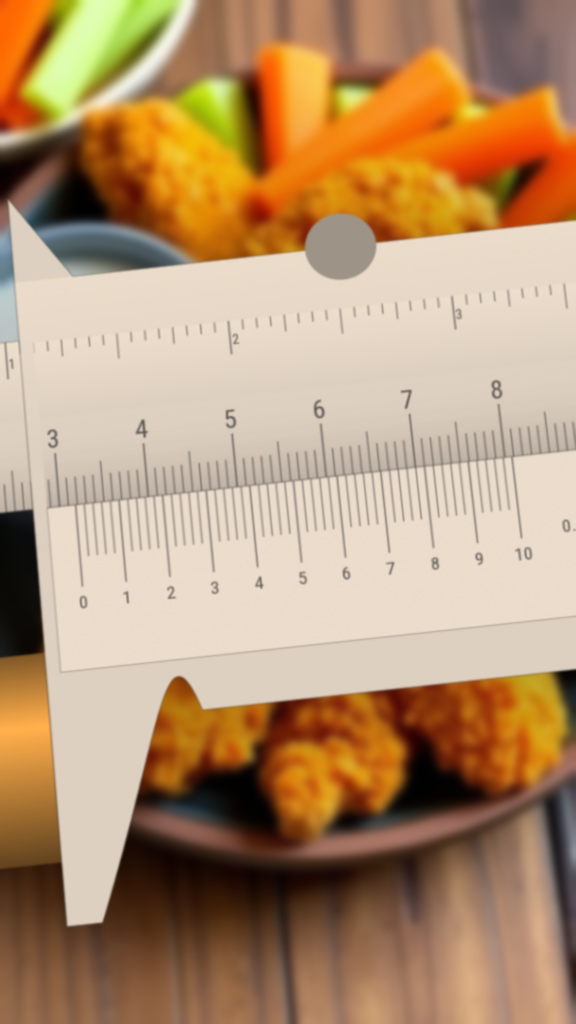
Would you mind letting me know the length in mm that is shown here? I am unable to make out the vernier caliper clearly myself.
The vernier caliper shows 31.8 mm
